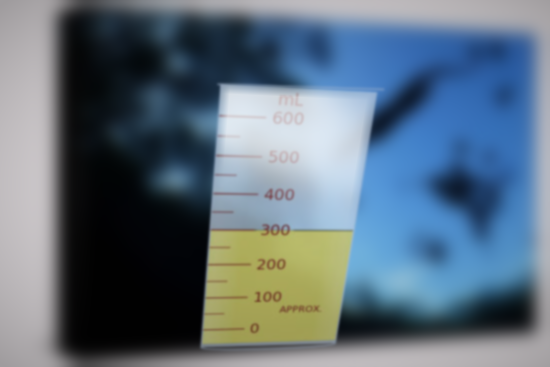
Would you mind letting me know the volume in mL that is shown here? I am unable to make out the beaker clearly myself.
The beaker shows 300 mL
